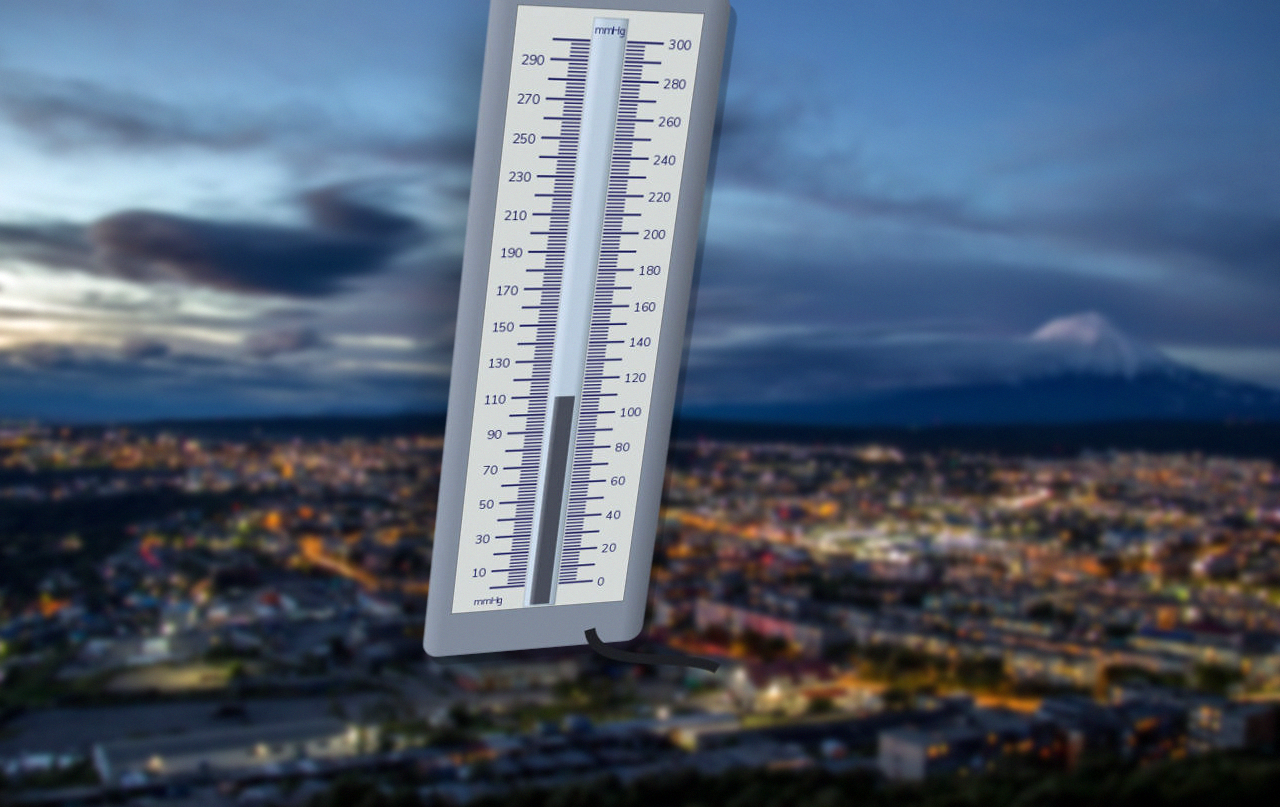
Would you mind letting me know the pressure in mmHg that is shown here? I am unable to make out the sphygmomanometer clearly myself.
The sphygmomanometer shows 110 mmHg
